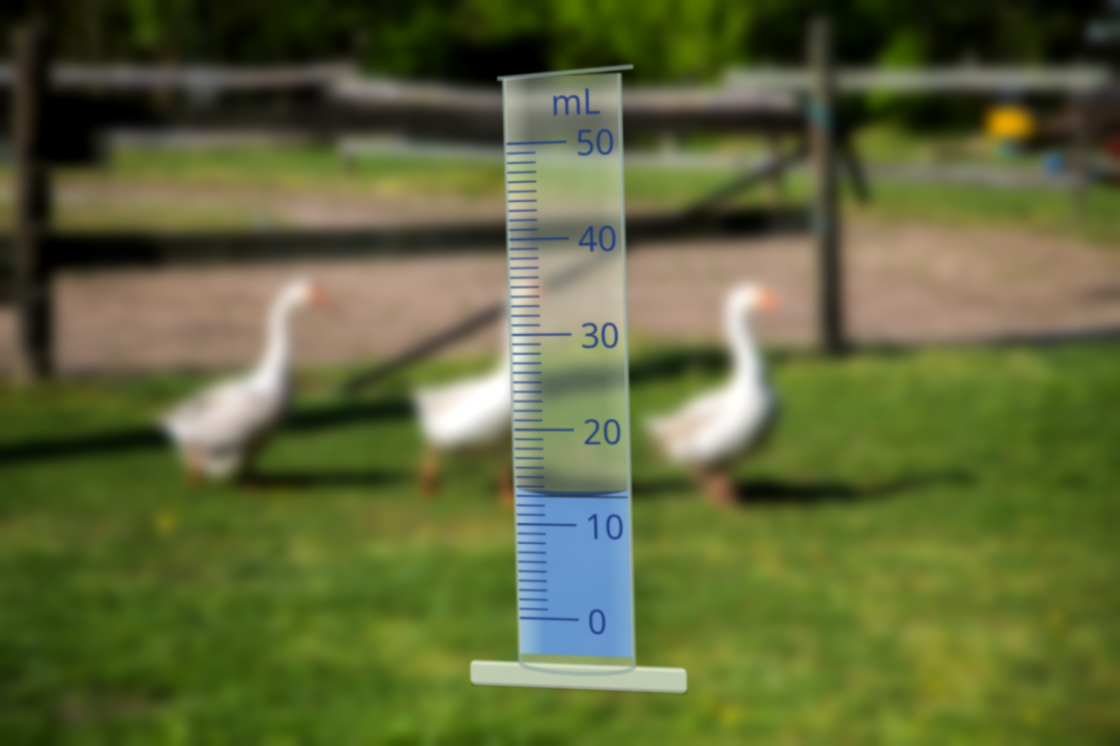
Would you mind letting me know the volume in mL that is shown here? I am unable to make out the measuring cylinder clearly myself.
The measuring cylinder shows 13 mL
